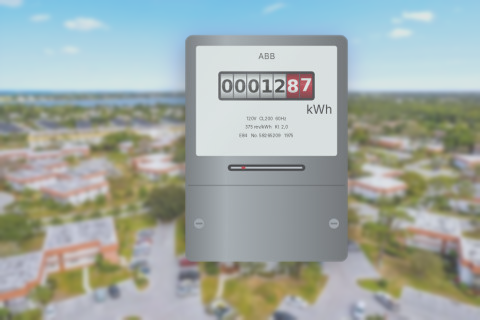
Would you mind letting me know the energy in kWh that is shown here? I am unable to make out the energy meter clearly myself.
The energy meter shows 12.87 kWh
